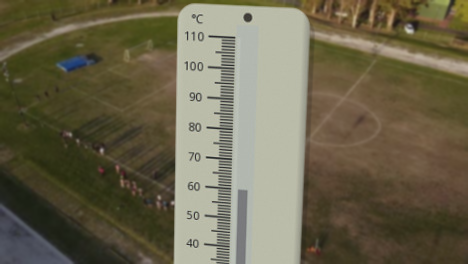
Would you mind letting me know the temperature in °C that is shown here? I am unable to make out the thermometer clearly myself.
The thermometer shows 60 °C
